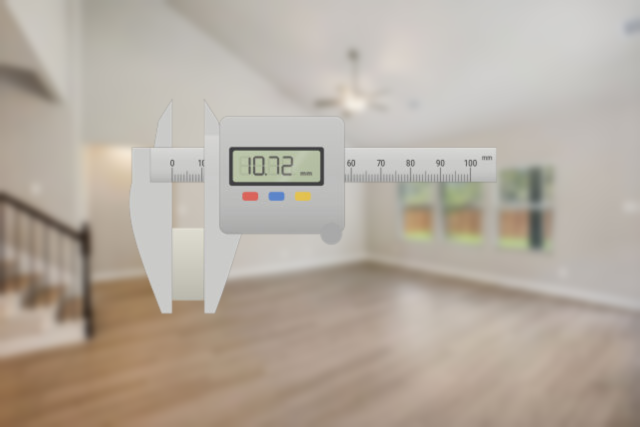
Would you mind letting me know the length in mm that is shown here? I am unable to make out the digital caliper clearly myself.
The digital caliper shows 10.72 mm
